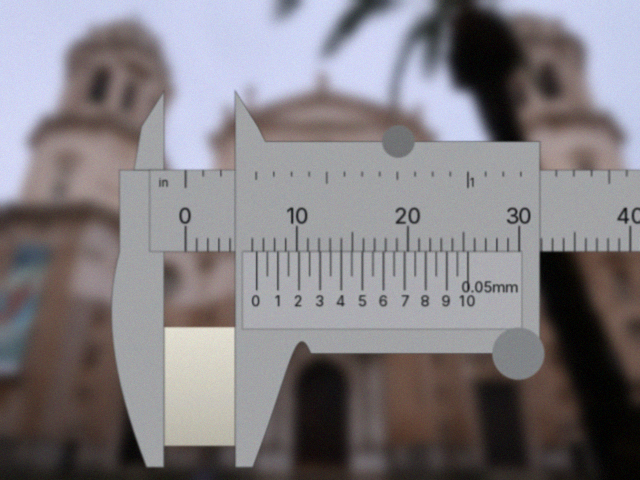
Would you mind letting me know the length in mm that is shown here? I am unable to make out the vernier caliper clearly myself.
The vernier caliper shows 6.4 mm
